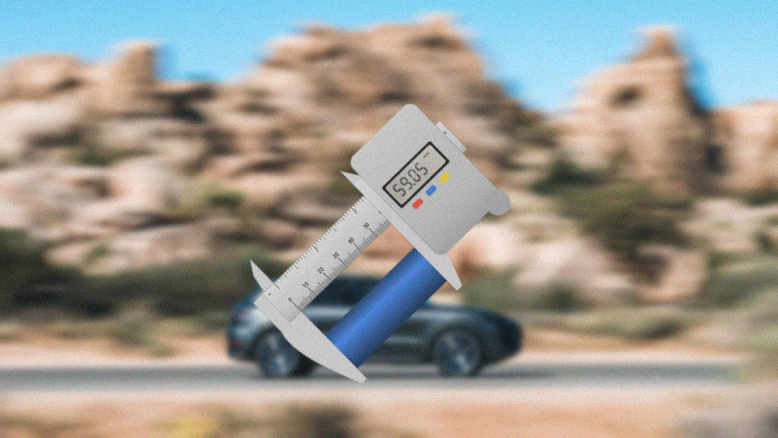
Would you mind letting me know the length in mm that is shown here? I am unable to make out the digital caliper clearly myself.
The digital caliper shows 59.05 mm
